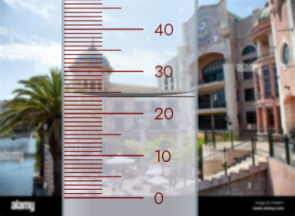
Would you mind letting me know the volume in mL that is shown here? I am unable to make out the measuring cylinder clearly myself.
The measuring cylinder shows 24 mL
